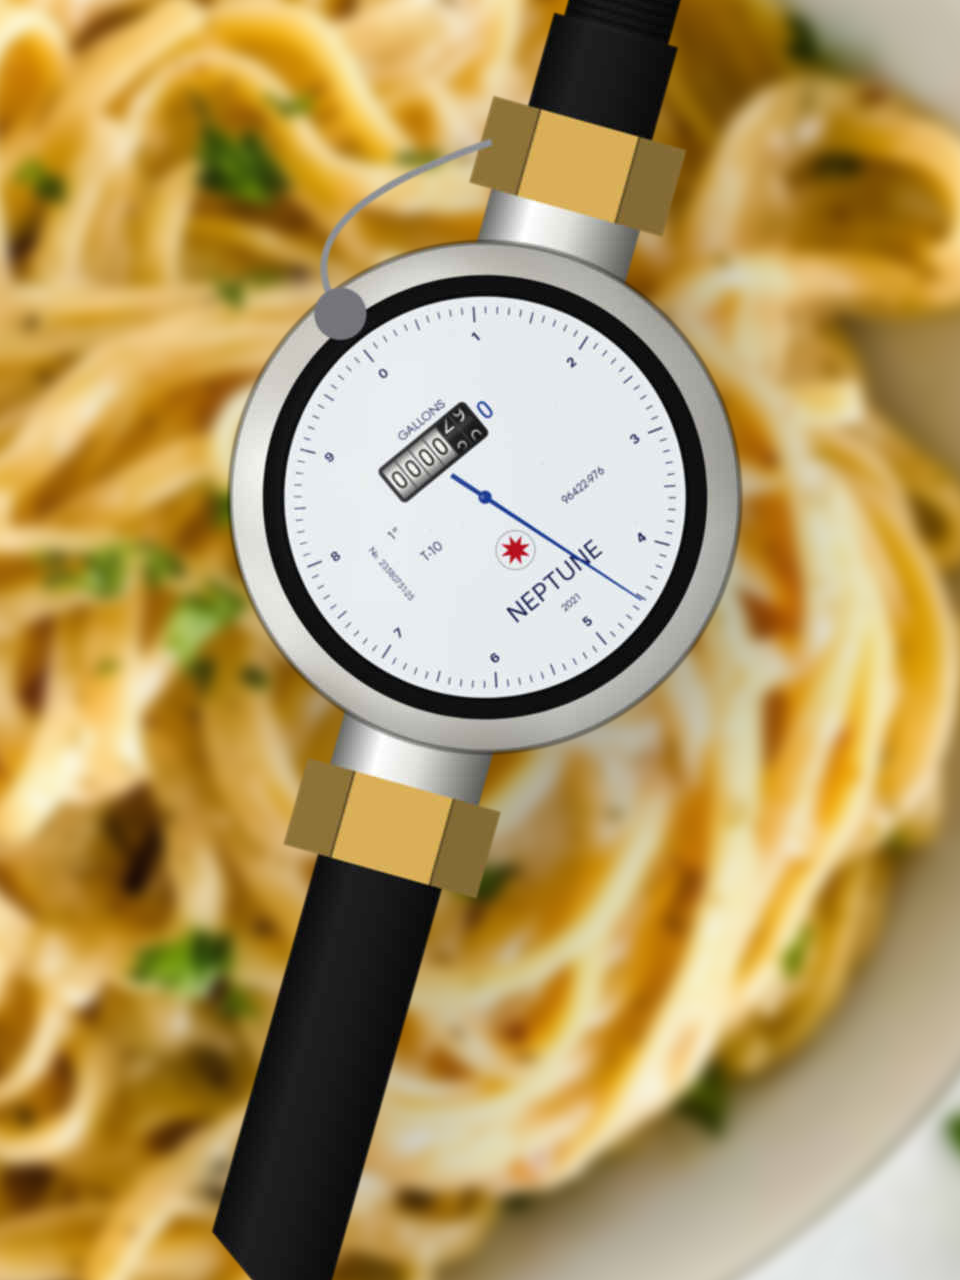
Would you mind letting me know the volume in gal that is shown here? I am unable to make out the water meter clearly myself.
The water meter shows 294.5 gal
